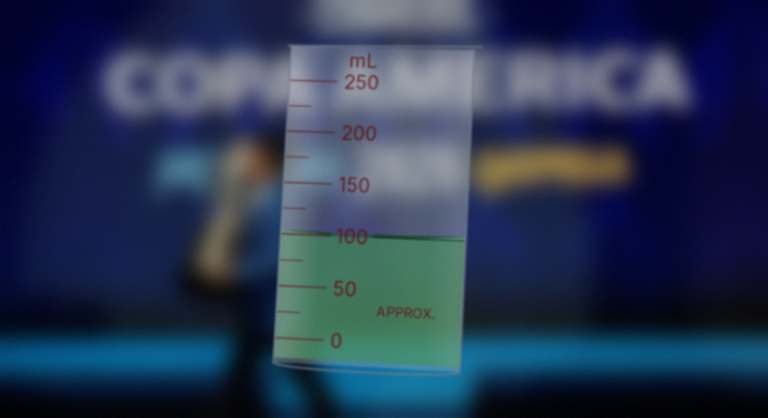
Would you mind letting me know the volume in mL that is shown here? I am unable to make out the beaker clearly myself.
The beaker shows 100 mL
